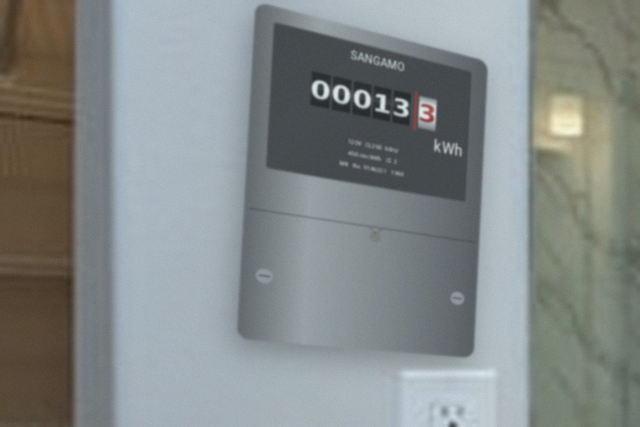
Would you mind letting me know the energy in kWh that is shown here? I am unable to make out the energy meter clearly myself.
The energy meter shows 13.3 kWh
